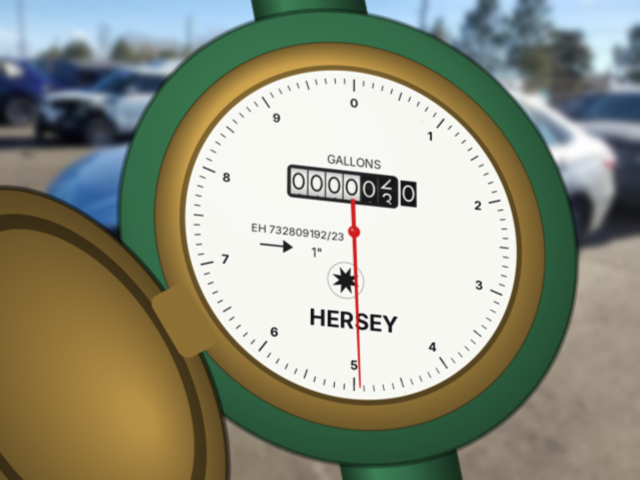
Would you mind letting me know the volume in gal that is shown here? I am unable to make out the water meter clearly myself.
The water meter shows 24.9 gal
